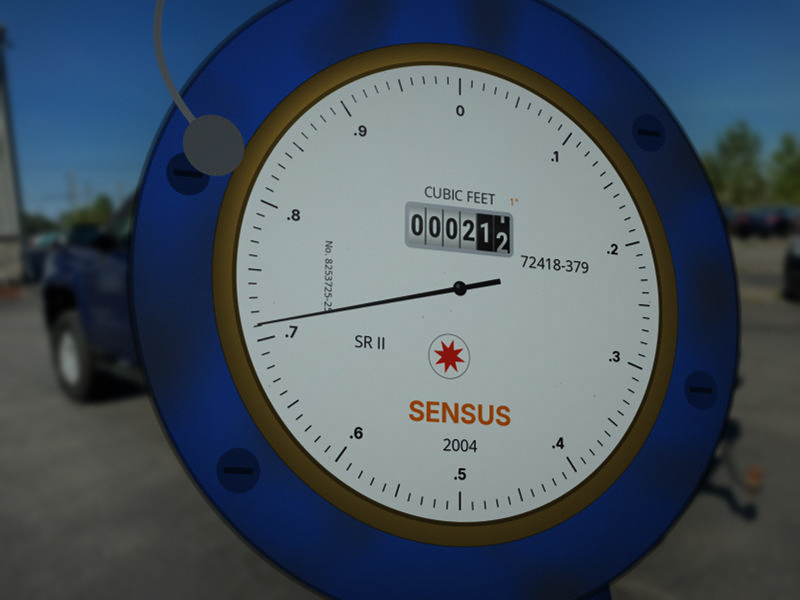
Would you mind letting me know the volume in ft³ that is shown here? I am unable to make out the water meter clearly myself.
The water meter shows 211.71 ft³
